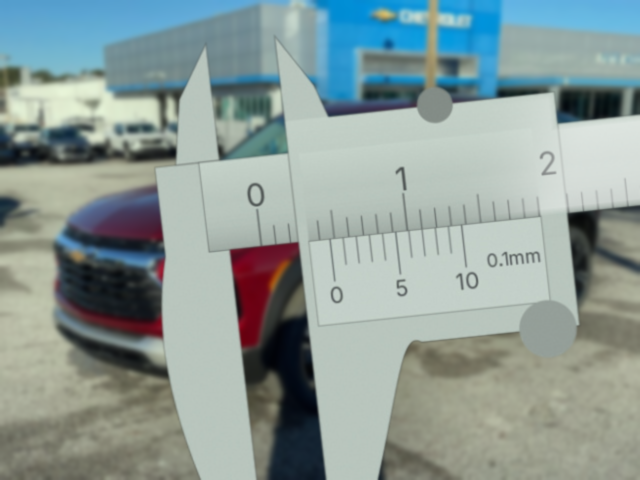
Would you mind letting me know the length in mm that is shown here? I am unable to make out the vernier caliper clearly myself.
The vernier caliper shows 4.7 mm
